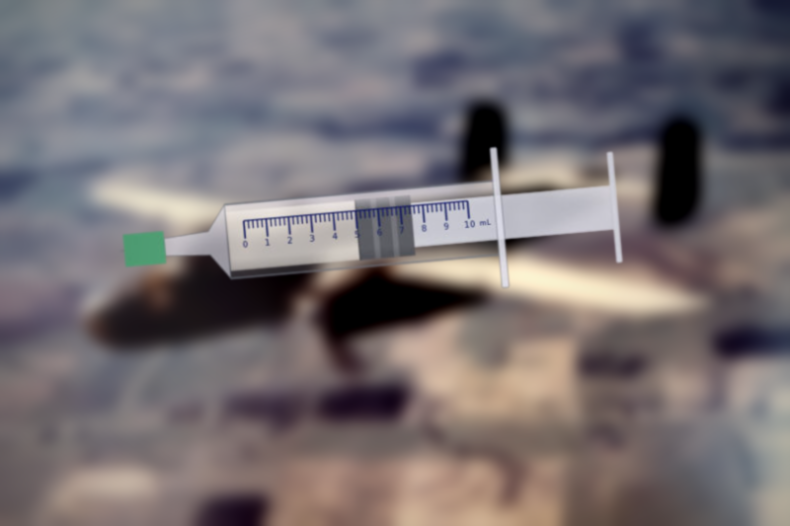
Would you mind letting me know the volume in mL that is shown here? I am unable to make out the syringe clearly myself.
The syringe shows 5 mL
